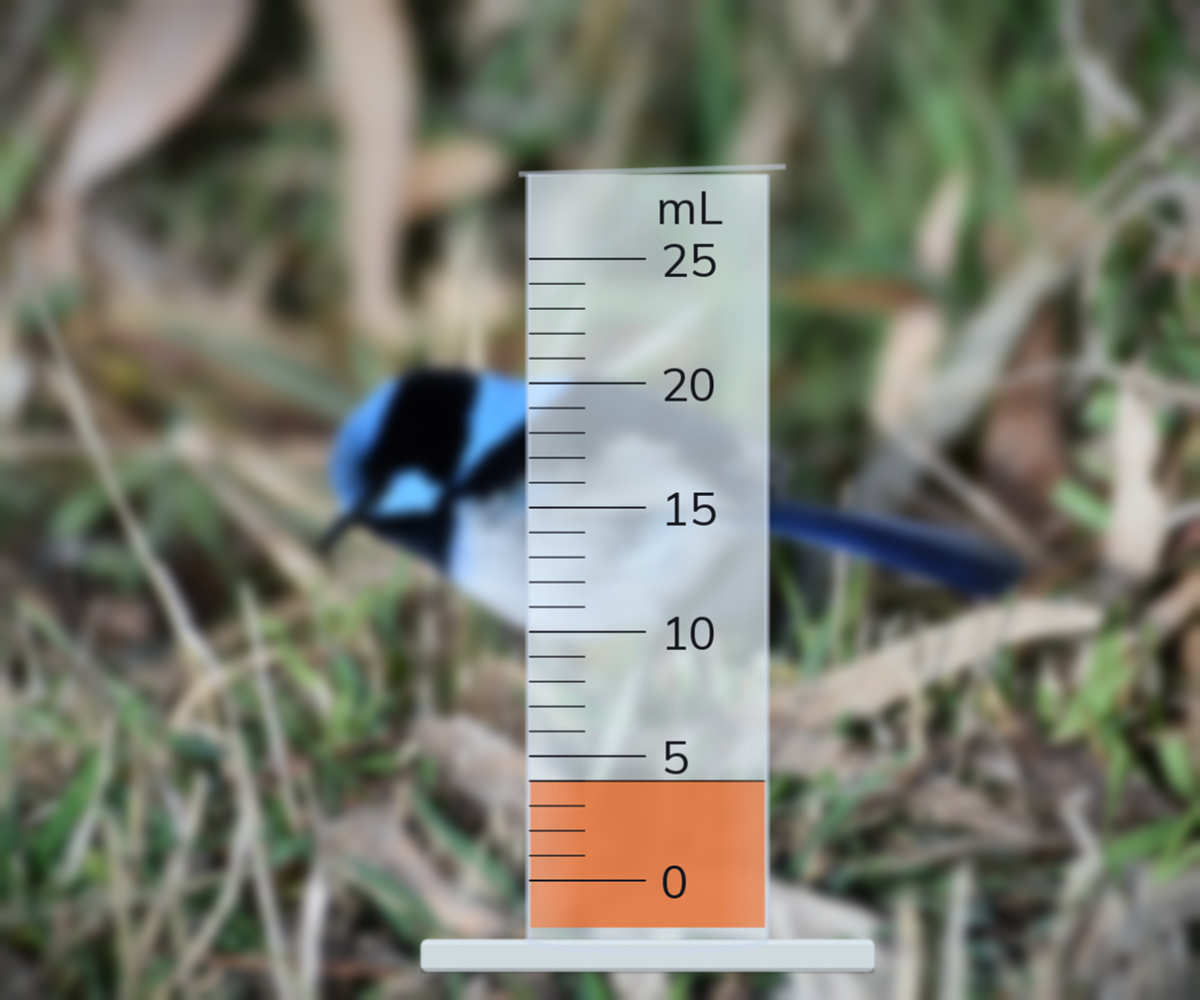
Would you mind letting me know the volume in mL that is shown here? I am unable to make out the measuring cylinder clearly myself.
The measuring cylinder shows 4 mL
